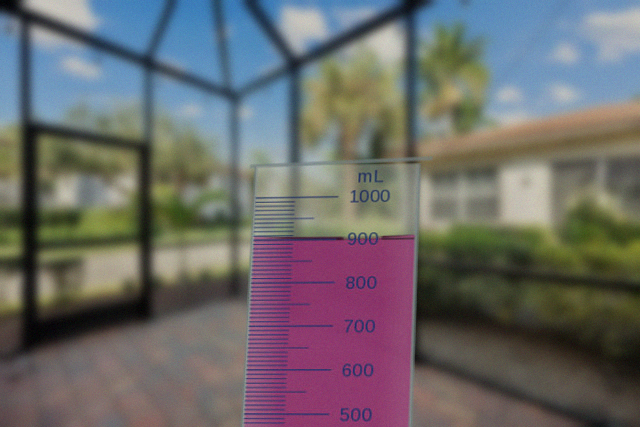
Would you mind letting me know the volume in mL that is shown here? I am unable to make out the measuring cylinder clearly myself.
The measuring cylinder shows 900 mL
